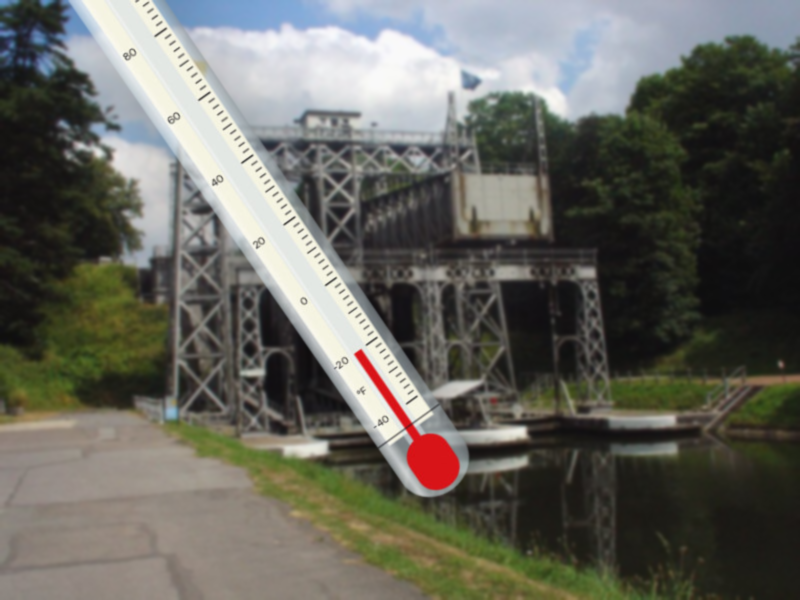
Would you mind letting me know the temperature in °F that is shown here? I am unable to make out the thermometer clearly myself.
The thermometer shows -20 °F
